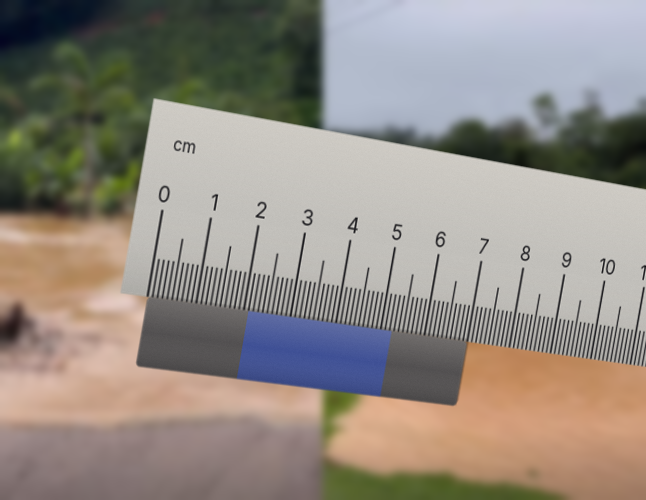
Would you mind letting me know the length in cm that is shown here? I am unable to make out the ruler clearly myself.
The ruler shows 7 cm
